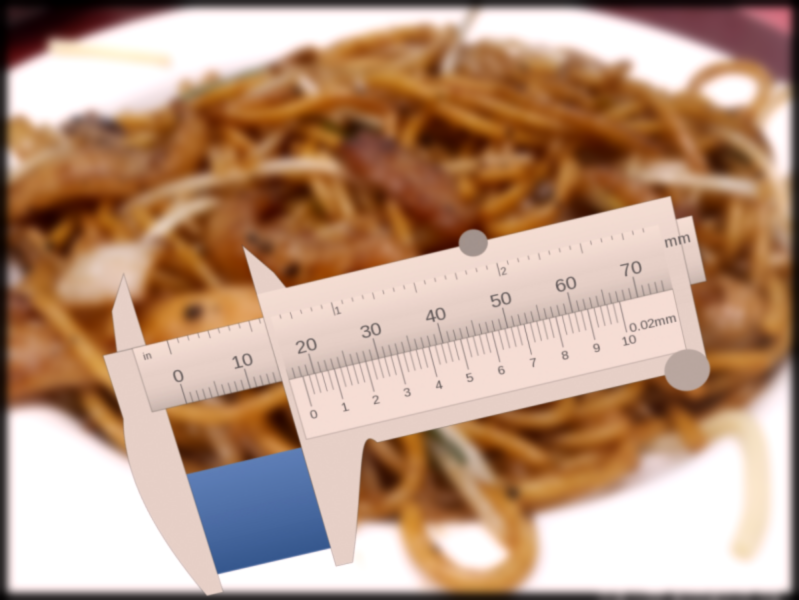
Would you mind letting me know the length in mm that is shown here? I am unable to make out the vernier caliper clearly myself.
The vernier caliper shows 18.2 mm
